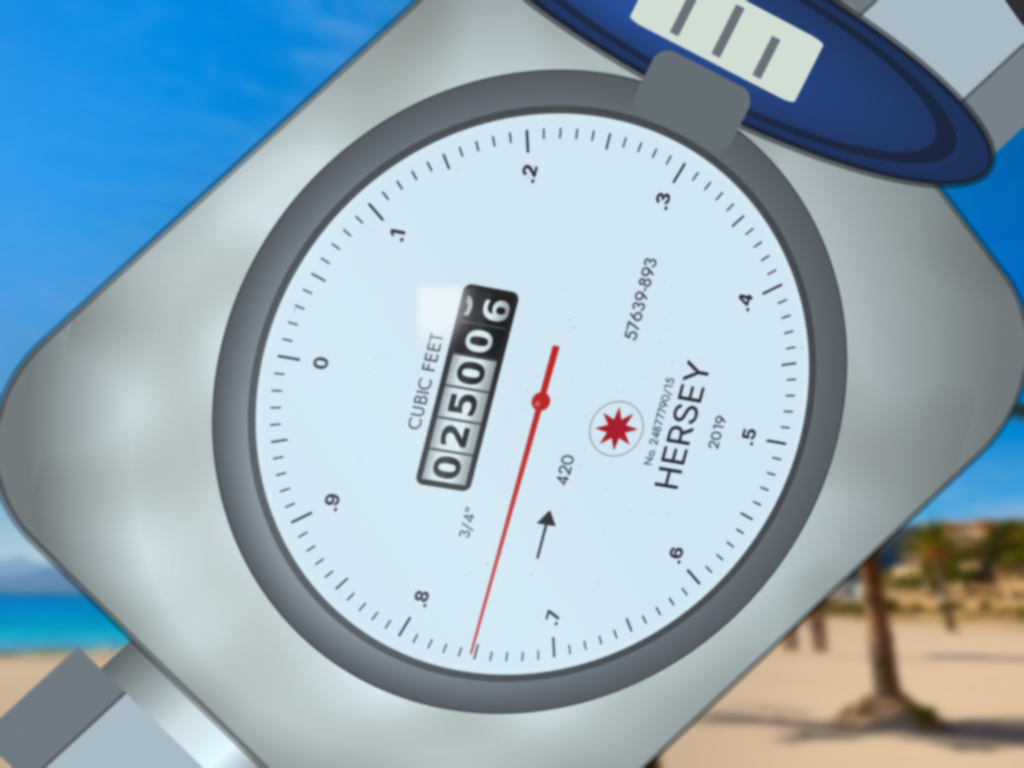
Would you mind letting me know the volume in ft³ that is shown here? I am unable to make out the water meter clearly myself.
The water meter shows 25005.75 ft³
